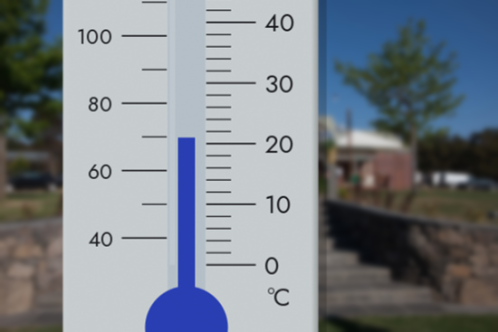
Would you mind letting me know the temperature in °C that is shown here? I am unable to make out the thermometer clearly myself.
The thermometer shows 21 °C
